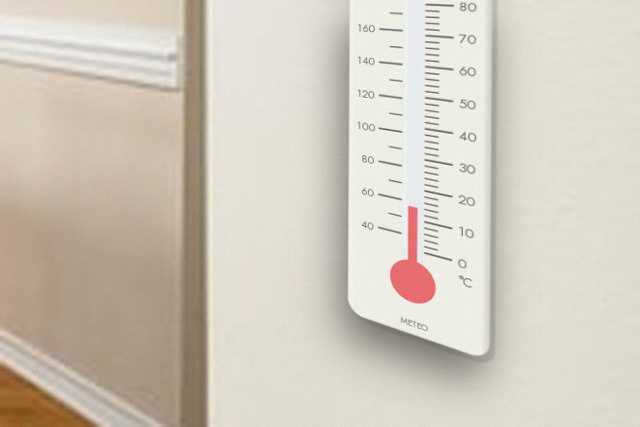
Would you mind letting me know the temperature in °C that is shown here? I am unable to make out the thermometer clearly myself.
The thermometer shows 14 °C
